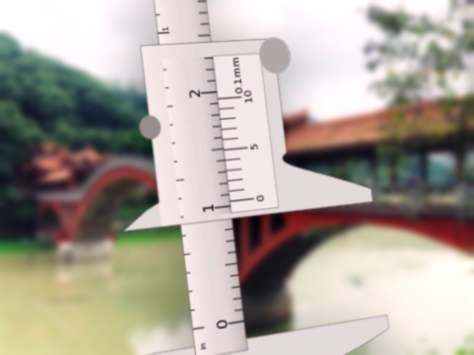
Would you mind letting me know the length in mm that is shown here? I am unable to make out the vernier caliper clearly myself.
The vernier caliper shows 10.4 mm
